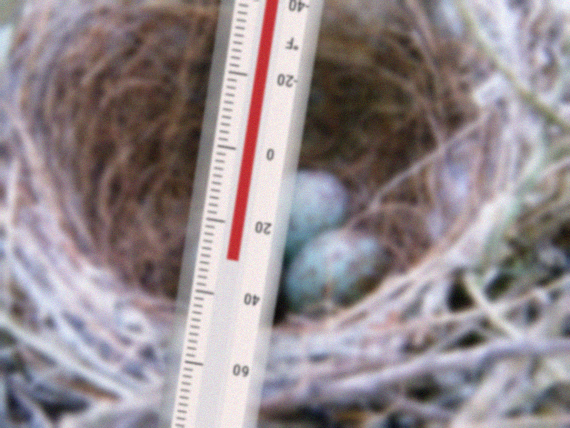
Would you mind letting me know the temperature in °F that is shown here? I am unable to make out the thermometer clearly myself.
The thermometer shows 30 °F
